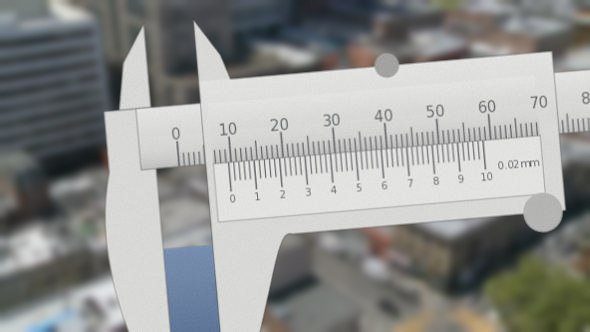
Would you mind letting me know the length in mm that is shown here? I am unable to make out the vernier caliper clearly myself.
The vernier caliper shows 9.5 mm
